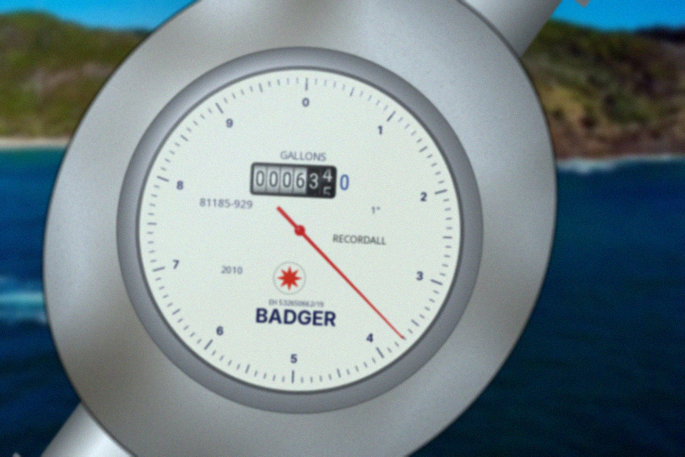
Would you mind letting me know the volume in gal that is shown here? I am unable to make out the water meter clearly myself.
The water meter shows 6343.7 gal
